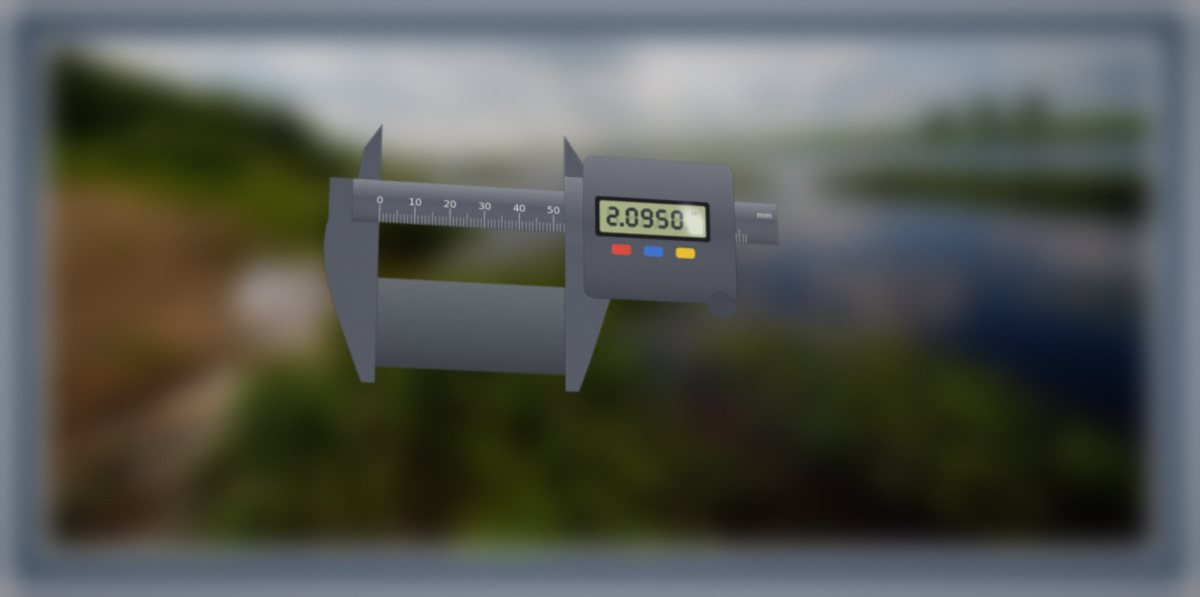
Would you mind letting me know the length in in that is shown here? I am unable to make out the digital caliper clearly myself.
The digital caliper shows 2.0950 in
